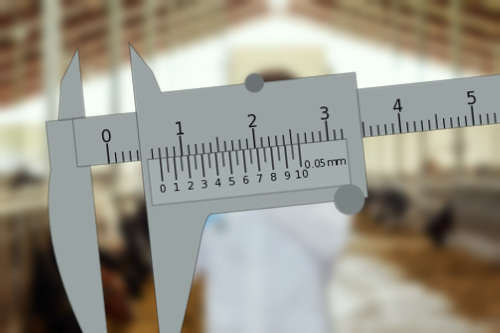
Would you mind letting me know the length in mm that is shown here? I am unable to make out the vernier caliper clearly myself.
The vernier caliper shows 7.0 mm
